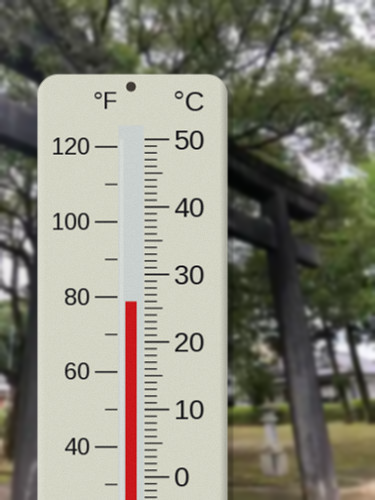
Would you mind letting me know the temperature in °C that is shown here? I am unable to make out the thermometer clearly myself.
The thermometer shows 26 °C
